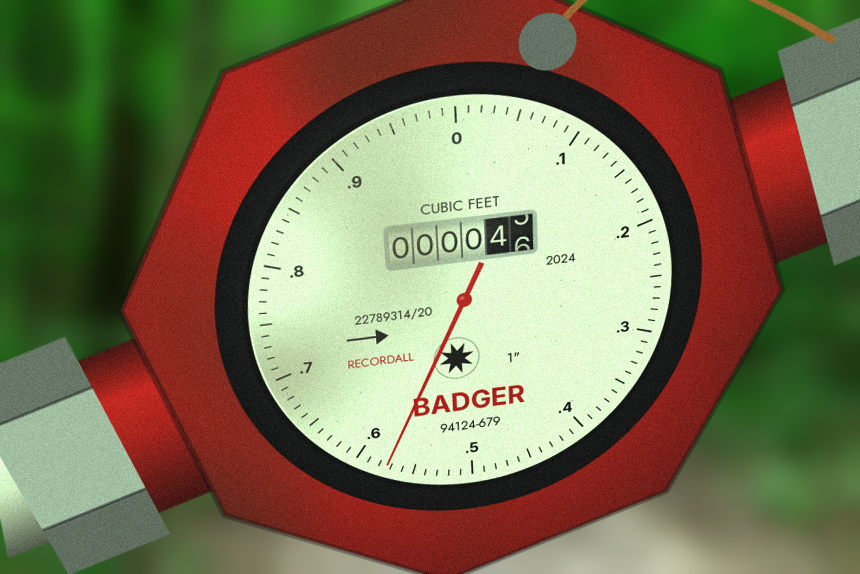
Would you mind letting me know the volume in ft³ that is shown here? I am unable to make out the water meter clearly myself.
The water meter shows 45.57 ft³
